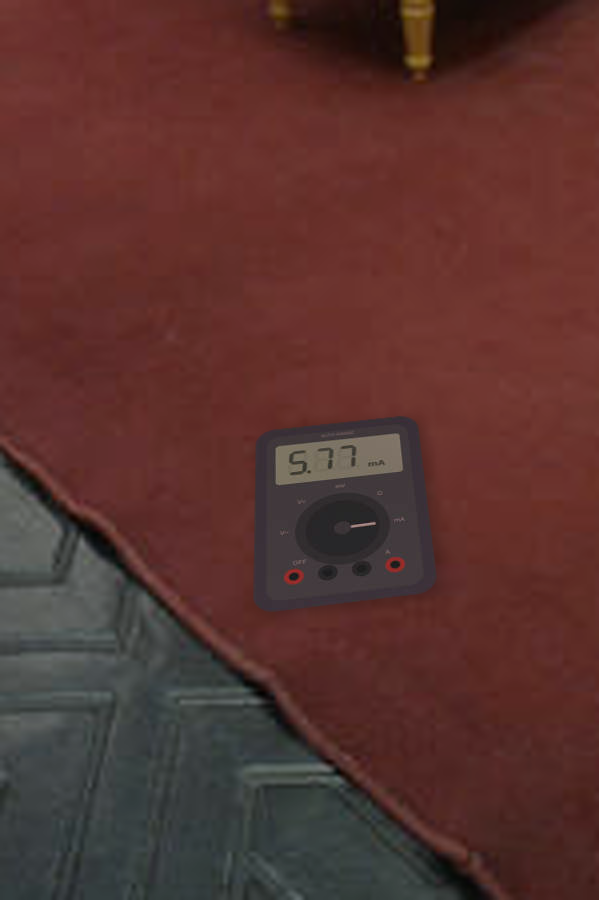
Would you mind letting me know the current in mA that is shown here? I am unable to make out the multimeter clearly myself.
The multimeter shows 5.77 mA
